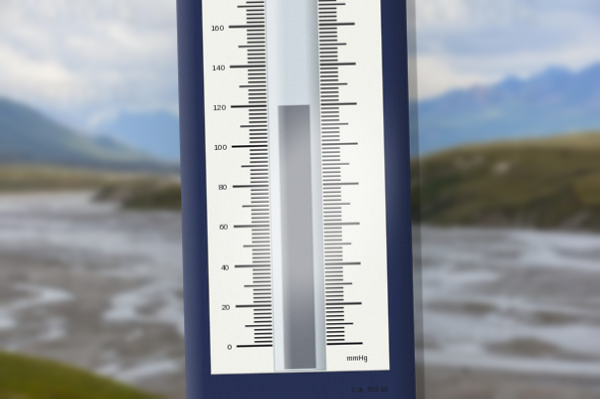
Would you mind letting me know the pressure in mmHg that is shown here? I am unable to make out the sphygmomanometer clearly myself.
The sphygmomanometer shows 120 mmHg
